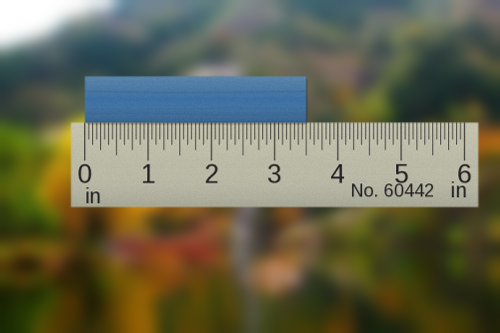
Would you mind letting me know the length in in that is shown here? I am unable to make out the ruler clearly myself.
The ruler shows 3.5 in
